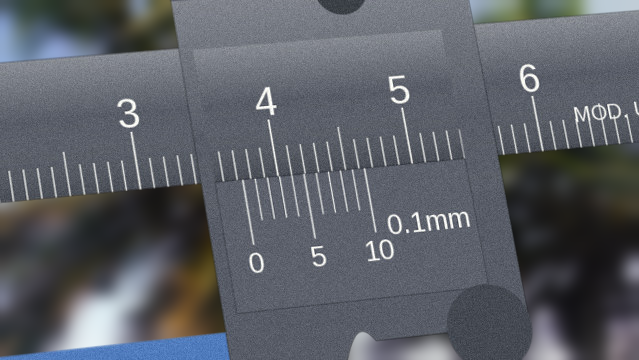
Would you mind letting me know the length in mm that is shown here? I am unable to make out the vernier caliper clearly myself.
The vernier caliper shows 37.4 mm
